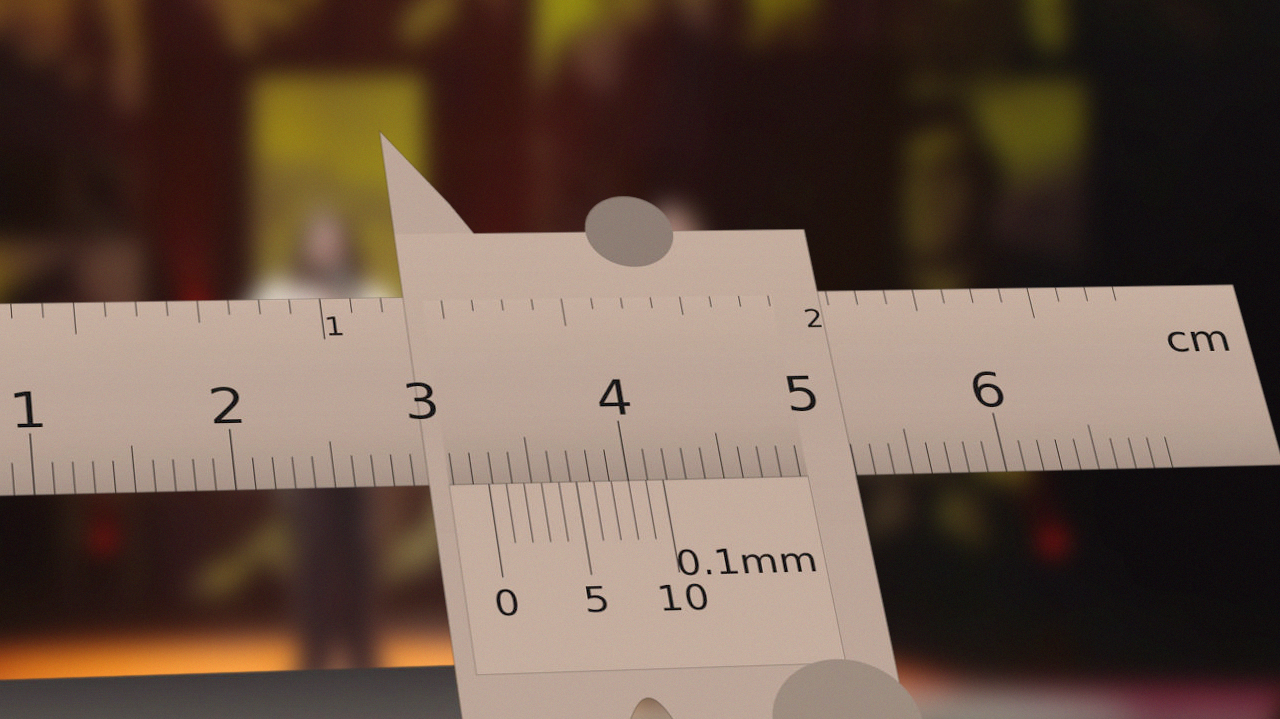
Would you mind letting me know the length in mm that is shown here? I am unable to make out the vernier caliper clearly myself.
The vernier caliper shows 32.8 mm
